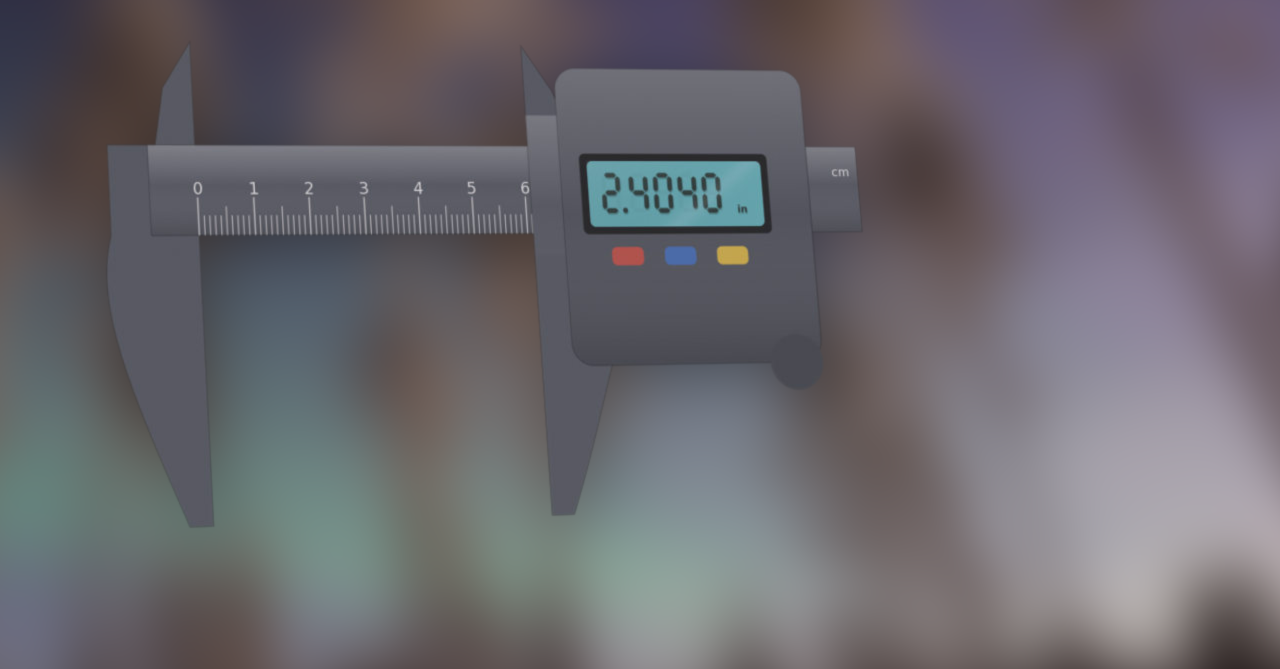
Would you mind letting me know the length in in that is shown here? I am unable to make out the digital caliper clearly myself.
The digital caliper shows 2.4040 in
